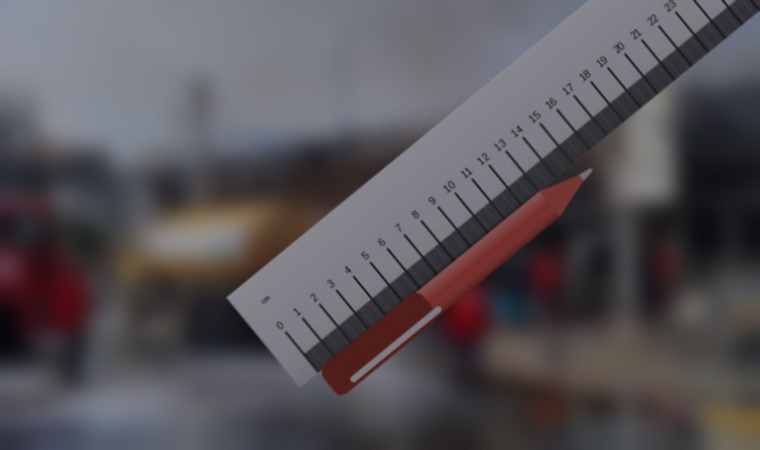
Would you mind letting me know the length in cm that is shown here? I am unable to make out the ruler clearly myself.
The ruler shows 15.5 cm
